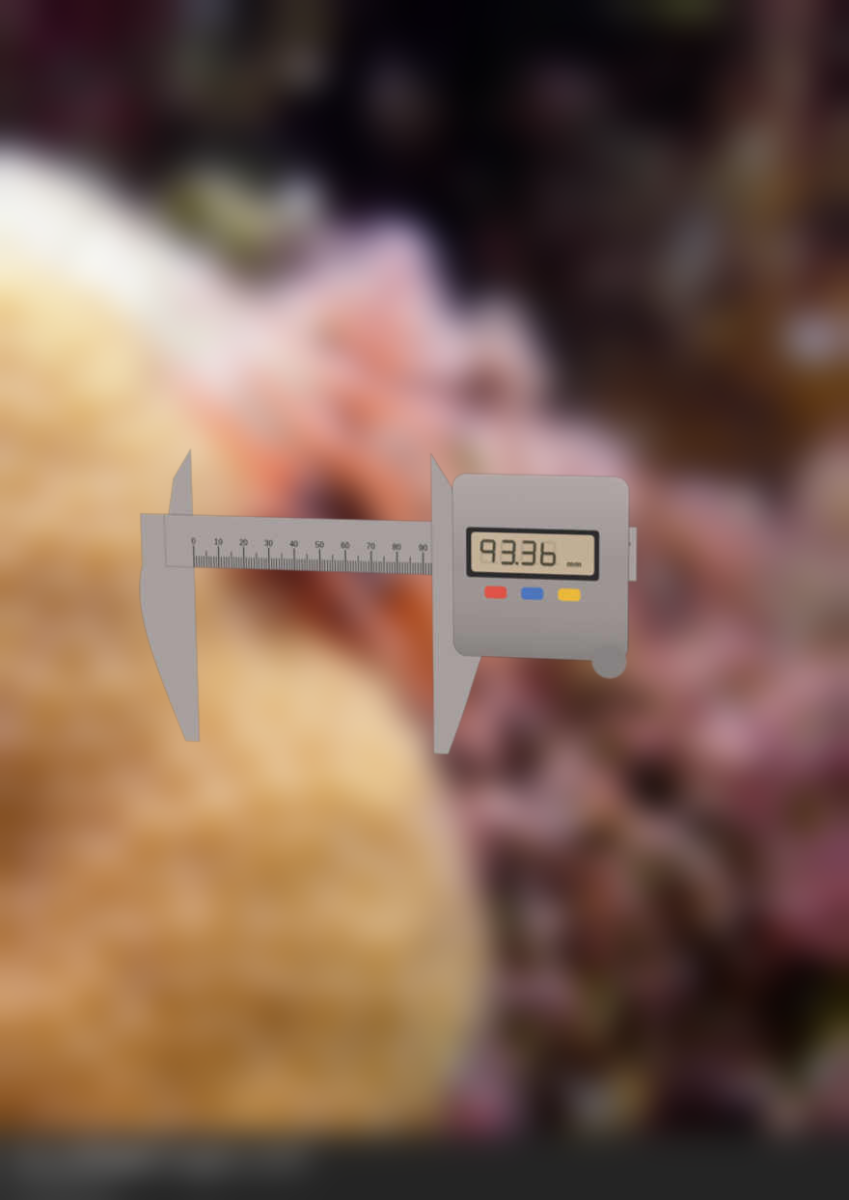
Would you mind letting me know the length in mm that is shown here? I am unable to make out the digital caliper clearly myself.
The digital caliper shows 93.36 mm
